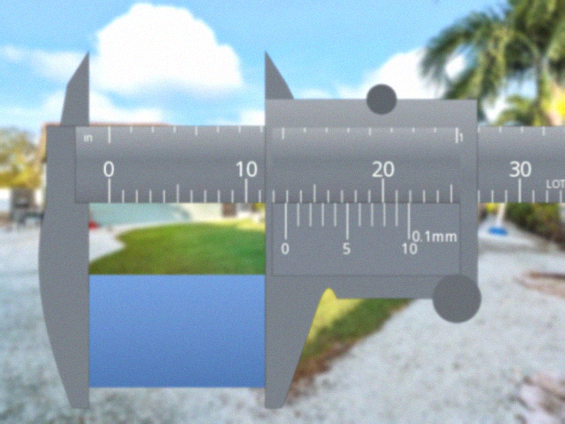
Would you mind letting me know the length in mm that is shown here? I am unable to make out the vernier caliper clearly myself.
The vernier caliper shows 12.9 mm
